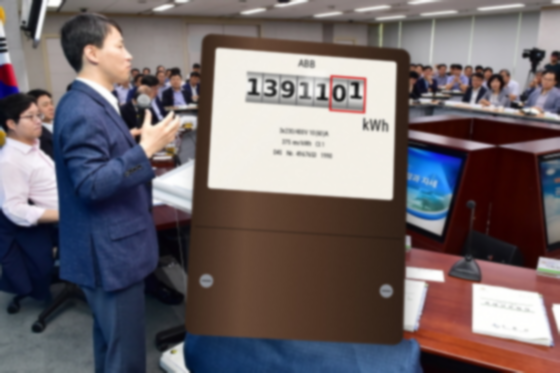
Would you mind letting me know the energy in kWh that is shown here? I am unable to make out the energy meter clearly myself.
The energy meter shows 13911.01 kWh
